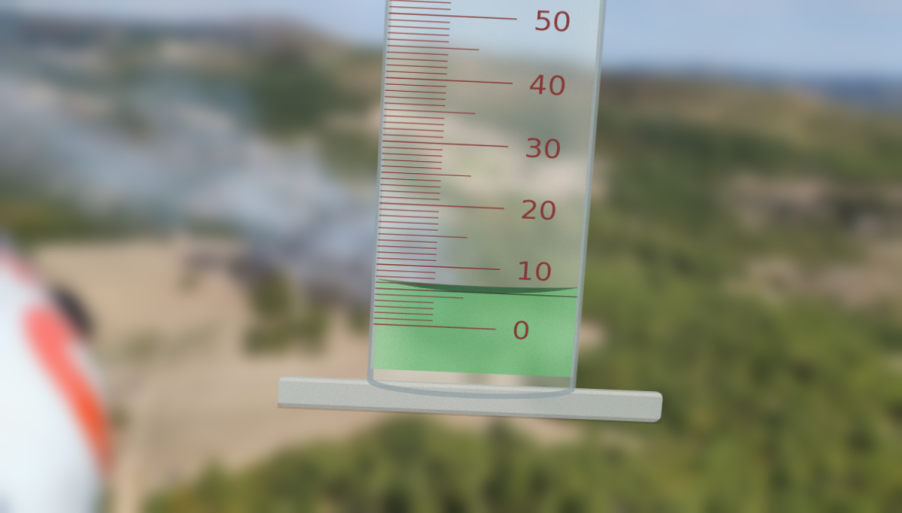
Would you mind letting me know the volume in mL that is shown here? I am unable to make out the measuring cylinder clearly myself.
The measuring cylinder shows 6 mL
